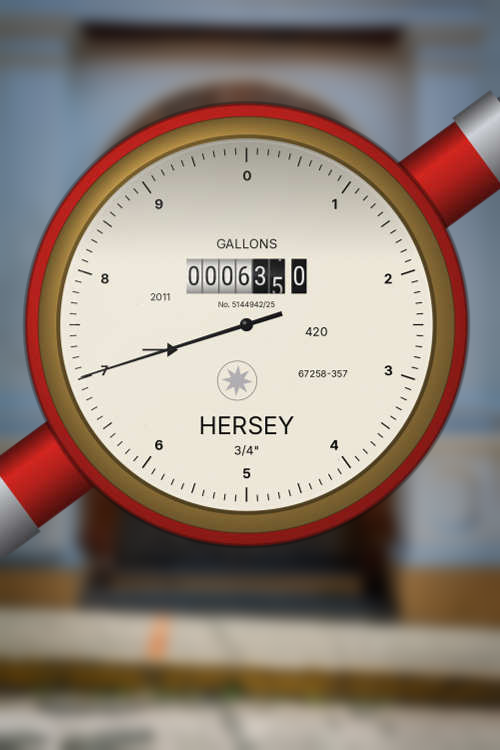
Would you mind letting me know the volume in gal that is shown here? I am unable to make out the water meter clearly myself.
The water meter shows 6347.0 gal
